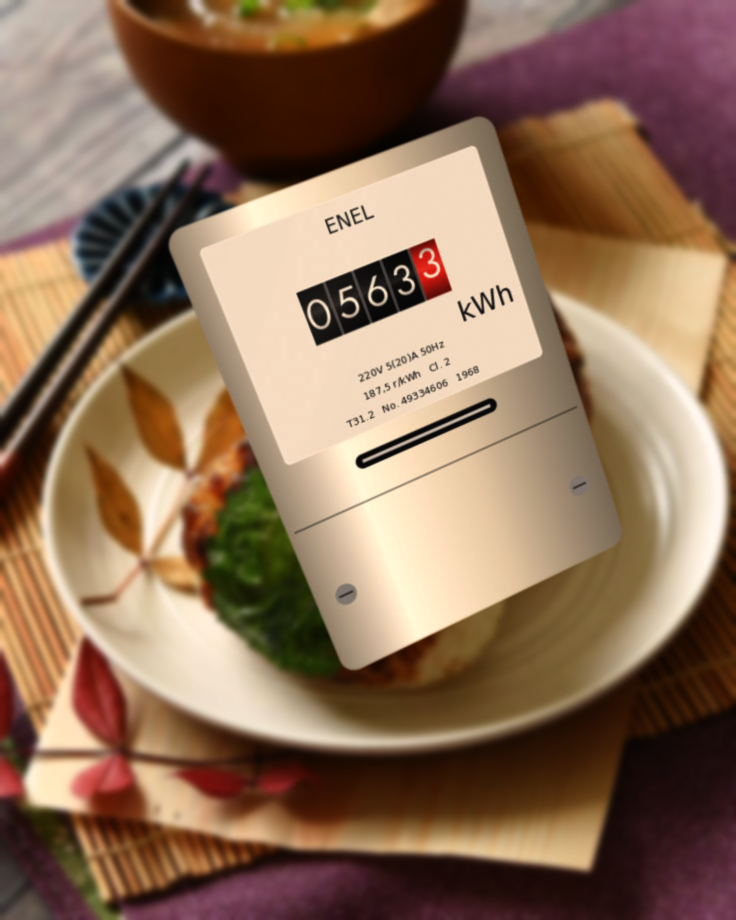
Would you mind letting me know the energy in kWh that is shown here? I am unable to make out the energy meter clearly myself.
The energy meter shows 563.3 kWh
